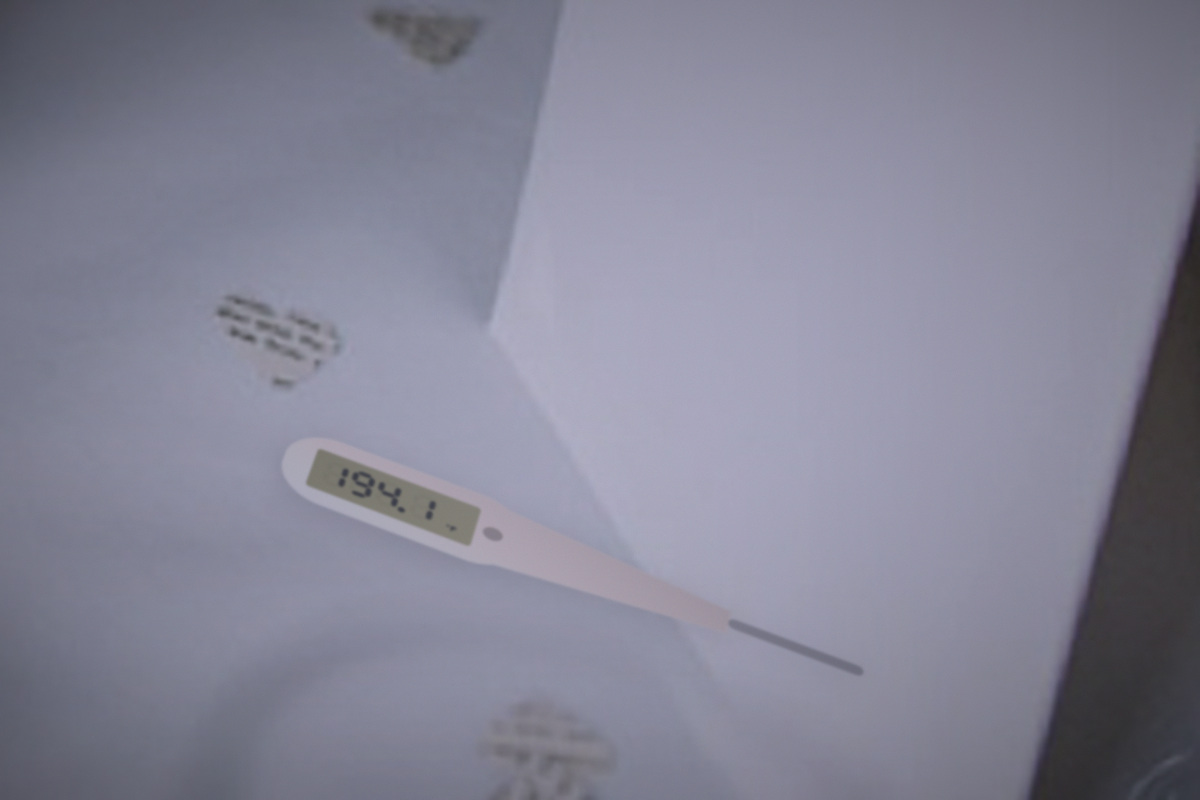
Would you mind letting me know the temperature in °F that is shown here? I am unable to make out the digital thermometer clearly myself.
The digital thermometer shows 194.1 °F
